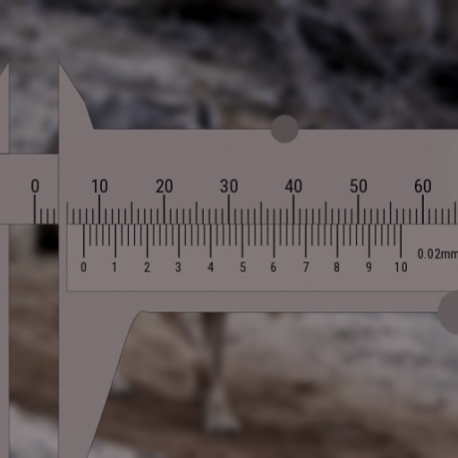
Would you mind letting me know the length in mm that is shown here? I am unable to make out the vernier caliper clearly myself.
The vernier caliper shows 7.6 mm
